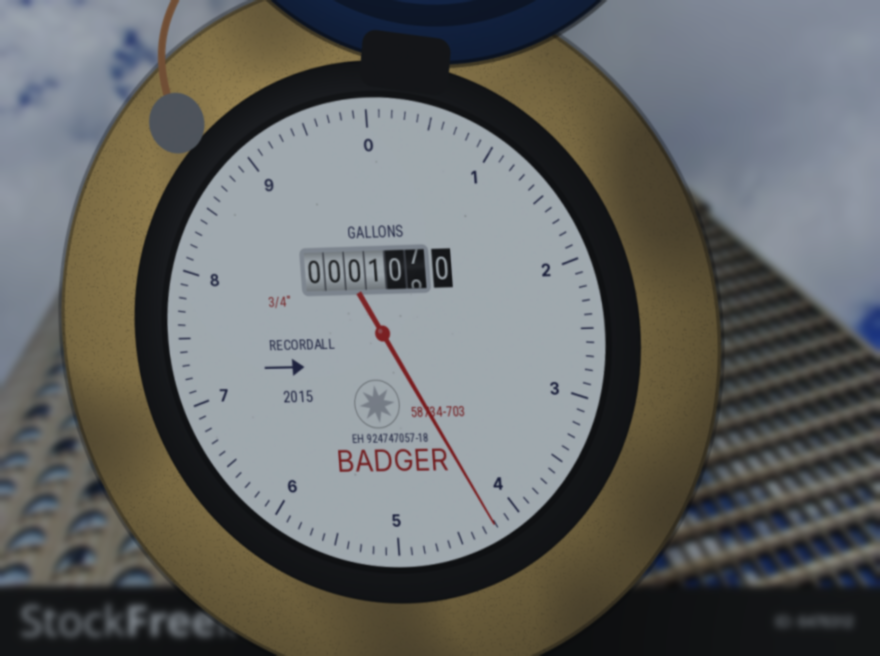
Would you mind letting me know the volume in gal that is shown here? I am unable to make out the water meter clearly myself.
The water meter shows 1074.2 gal
